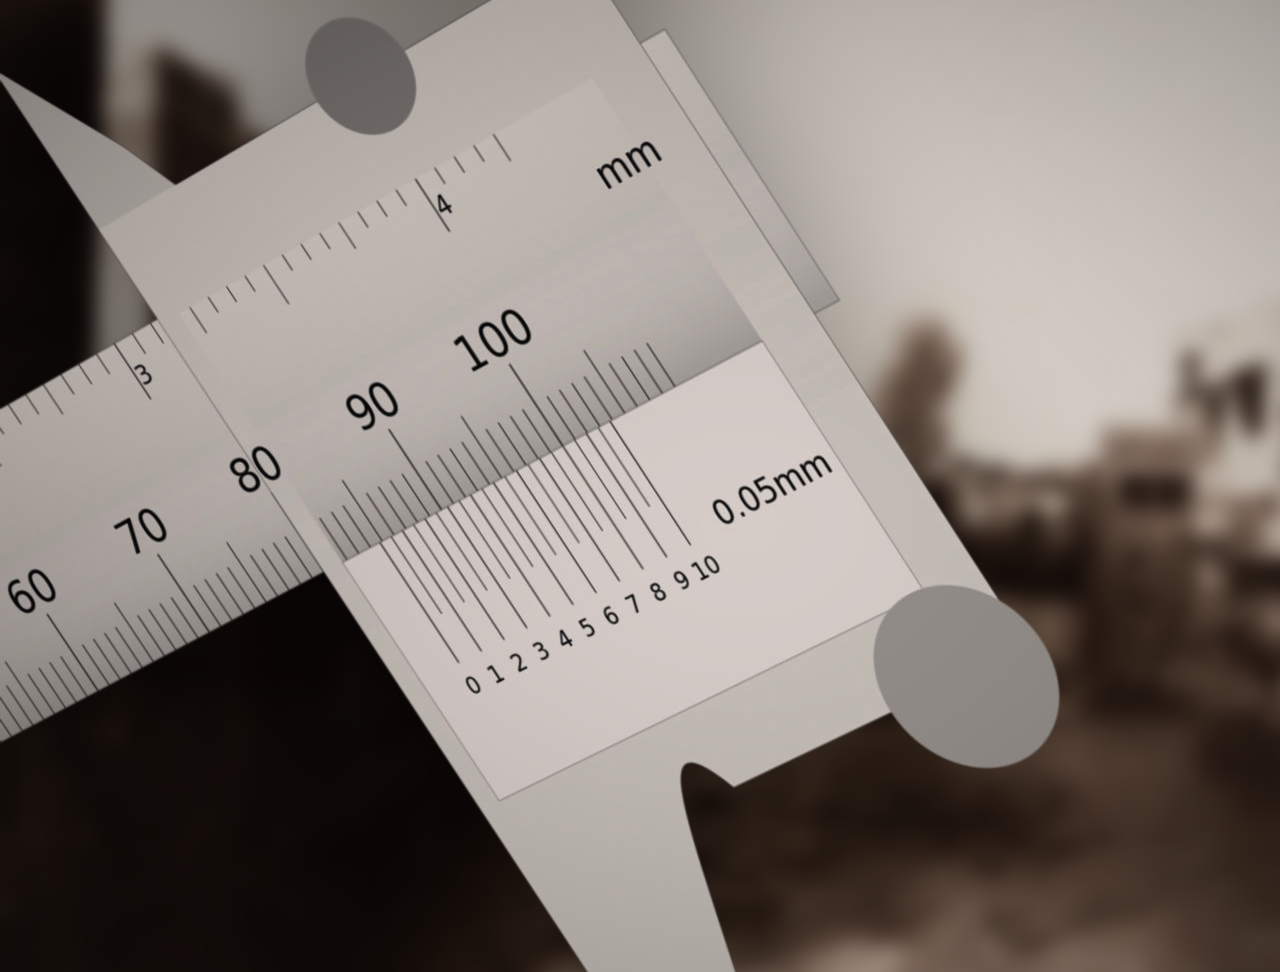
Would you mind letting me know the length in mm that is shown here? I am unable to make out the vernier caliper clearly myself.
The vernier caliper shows 84.8 mm
